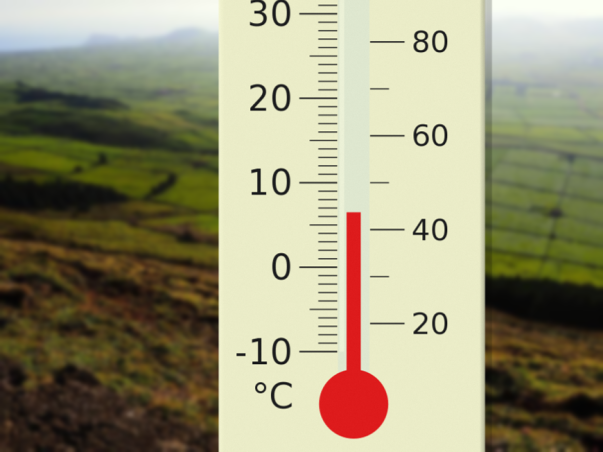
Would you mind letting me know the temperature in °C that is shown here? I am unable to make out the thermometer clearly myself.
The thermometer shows 6.5 °C
